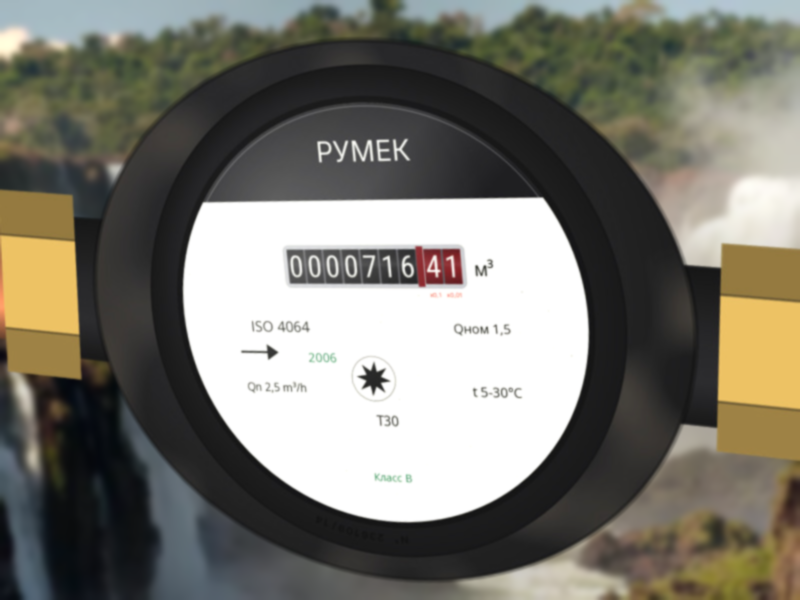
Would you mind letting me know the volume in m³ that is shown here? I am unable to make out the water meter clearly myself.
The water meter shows 716.41 m³
